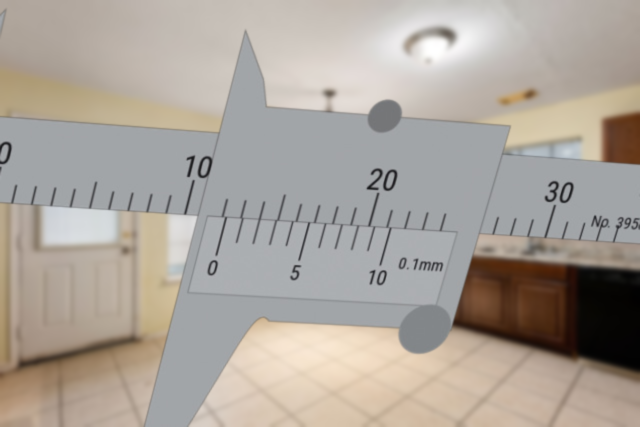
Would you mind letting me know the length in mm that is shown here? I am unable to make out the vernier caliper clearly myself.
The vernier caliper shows 12.2 mm
